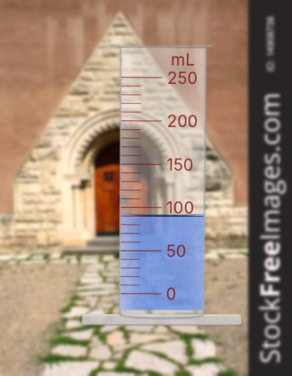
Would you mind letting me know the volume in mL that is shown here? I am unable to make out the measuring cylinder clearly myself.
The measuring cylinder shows 90 mL
